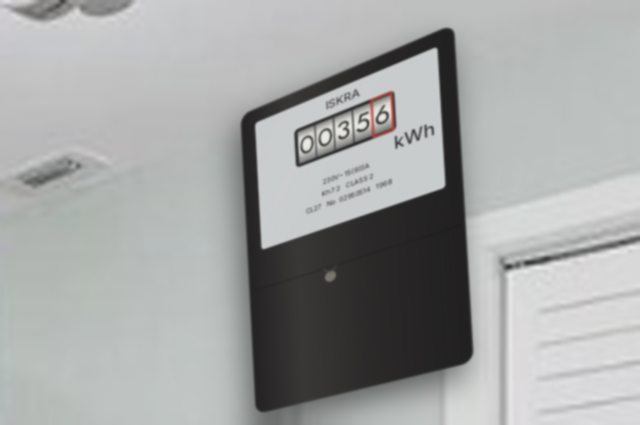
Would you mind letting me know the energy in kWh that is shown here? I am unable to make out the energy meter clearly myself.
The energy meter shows 35.6 kWh
